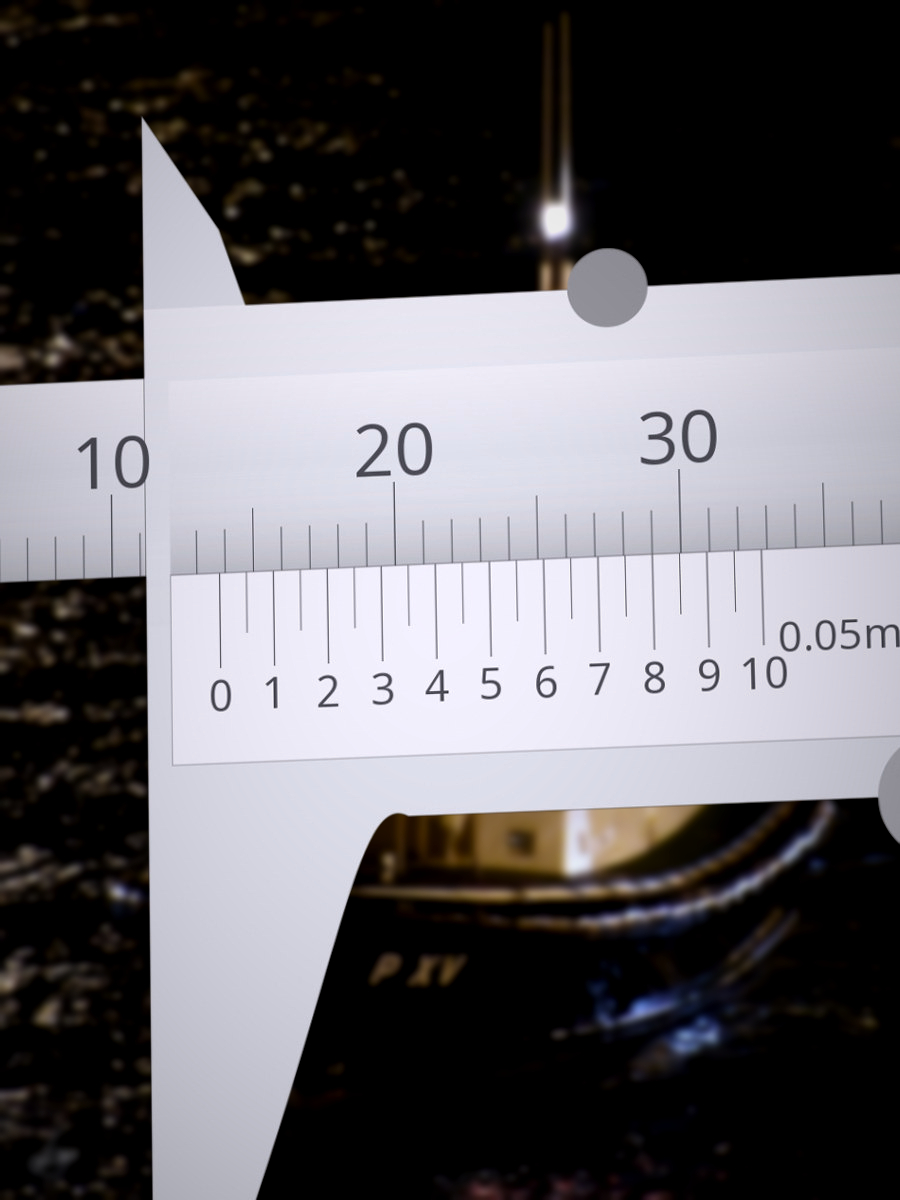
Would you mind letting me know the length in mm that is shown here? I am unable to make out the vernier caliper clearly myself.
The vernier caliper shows 13.80 mm
